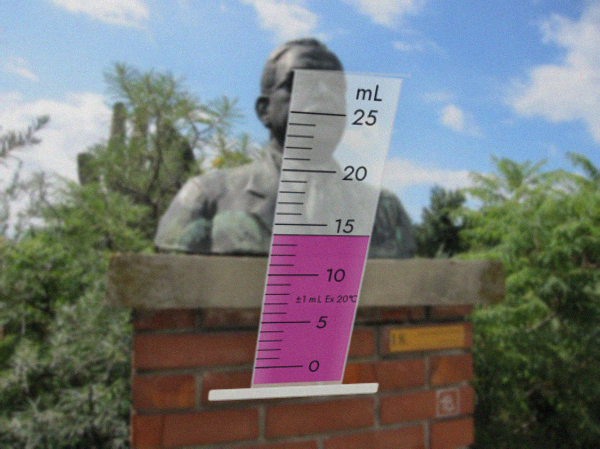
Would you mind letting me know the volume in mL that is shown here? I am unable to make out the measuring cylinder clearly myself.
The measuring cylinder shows 14 mL
